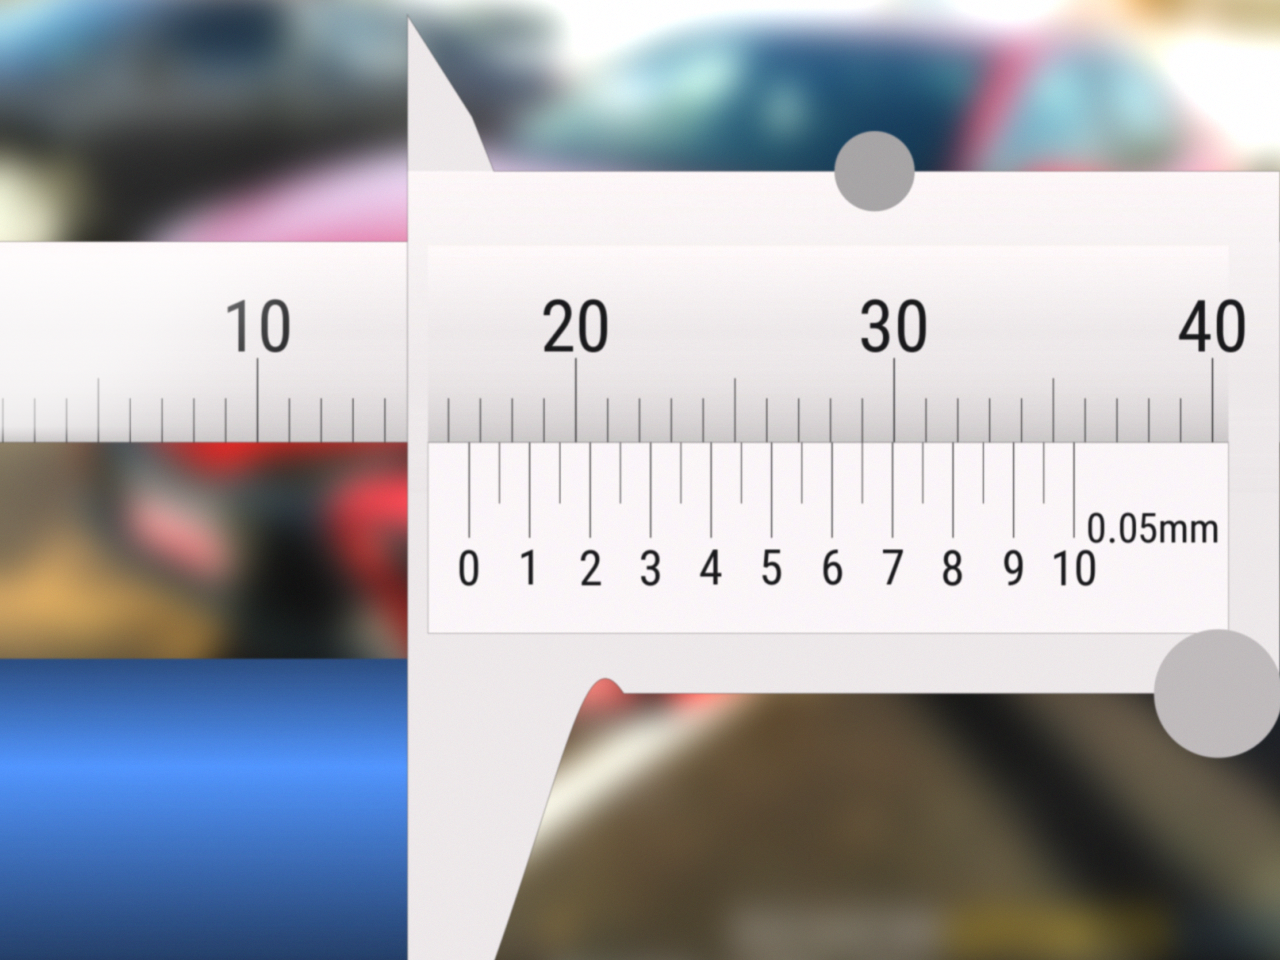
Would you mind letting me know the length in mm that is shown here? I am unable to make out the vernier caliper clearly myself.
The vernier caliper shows 16.65 mm
